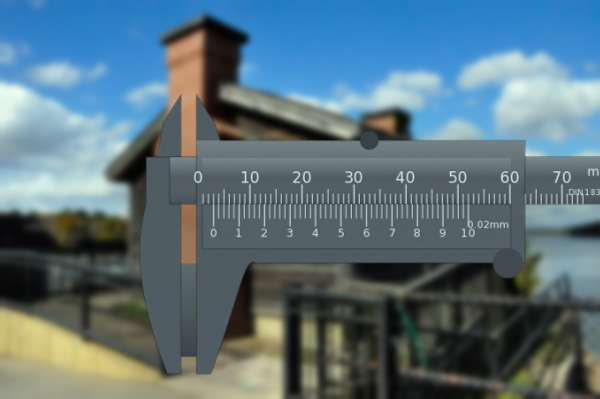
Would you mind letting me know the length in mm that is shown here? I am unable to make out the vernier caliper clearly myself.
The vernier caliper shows 3.0 mm
